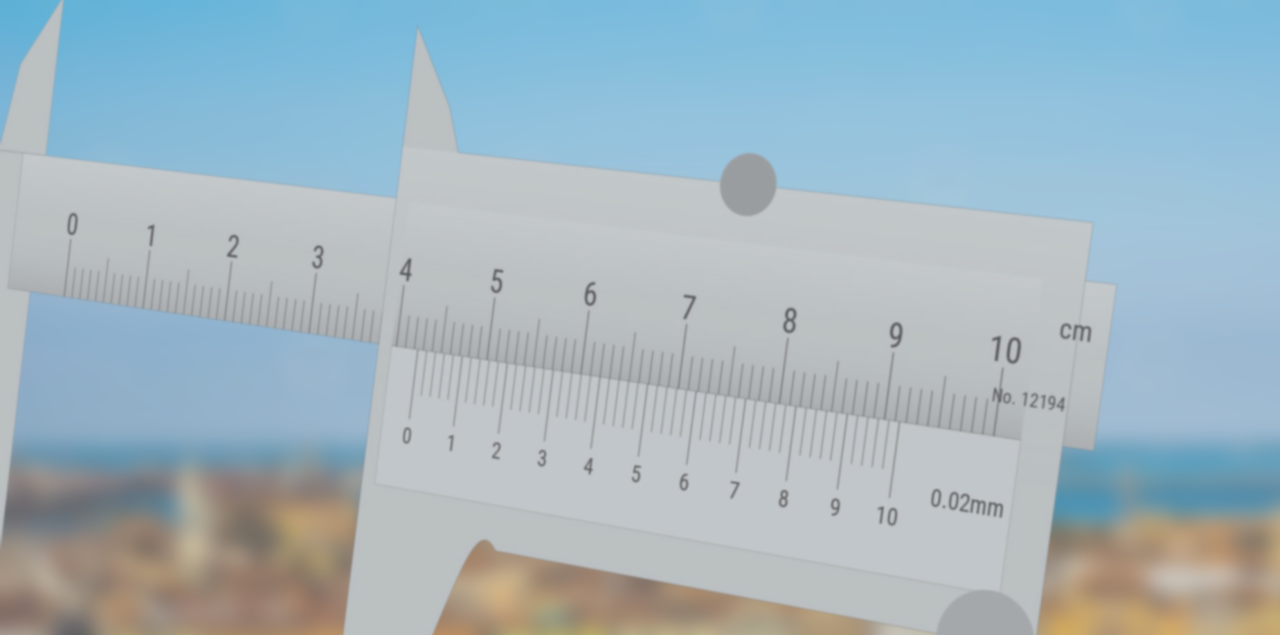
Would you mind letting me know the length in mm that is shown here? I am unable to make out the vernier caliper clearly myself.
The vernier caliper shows 42.4 mm
